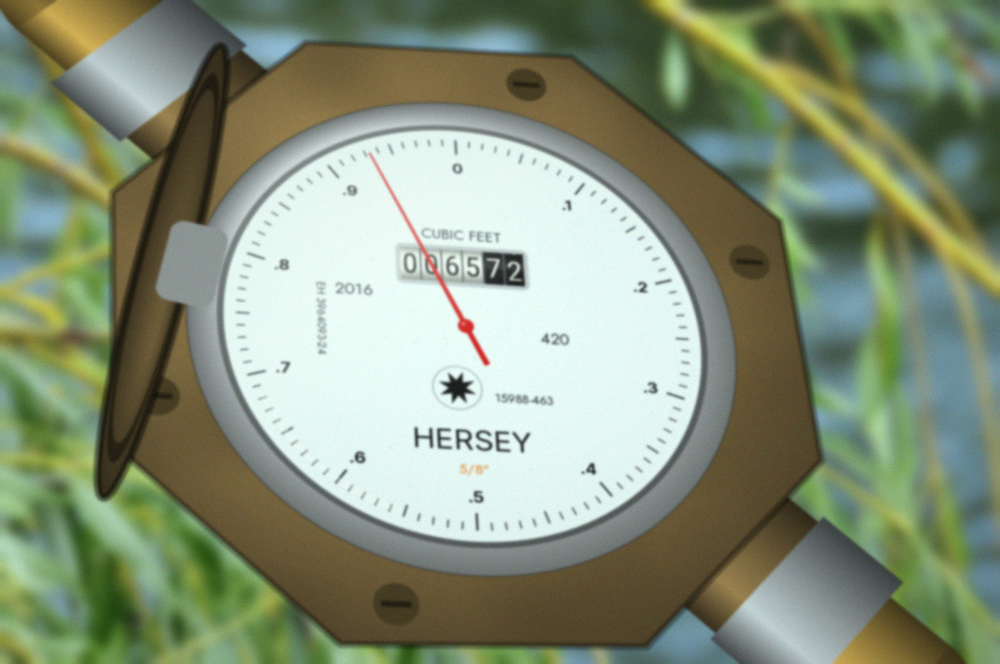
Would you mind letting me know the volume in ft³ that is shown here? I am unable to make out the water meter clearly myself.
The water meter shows 6571.93 ft³
